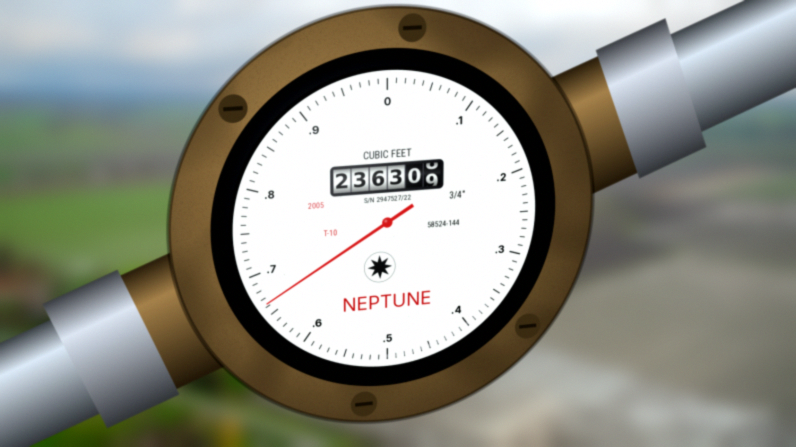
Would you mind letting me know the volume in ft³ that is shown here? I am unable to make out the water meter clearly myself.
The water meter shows 236308.66 ft³
